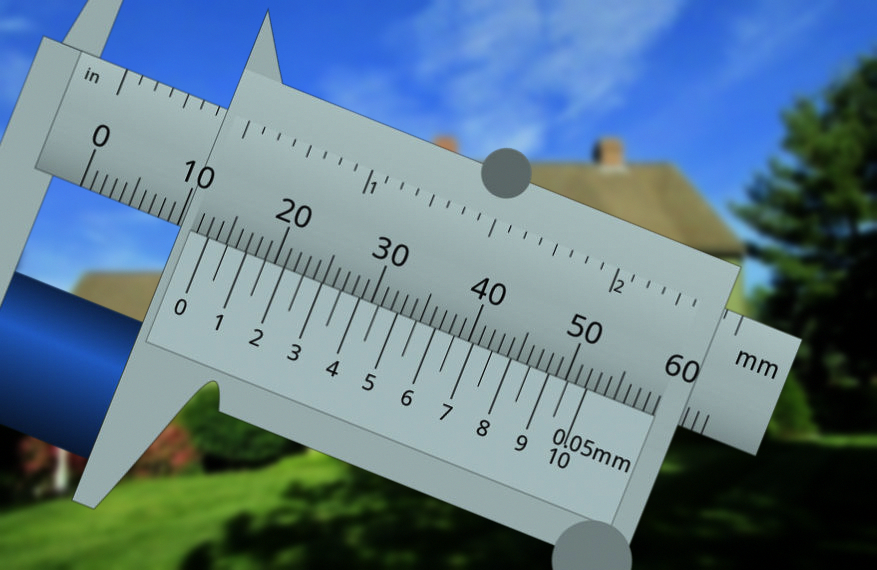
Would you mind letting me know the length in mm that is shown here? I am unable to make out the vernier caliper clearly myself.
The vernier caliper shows 13.2 mm
